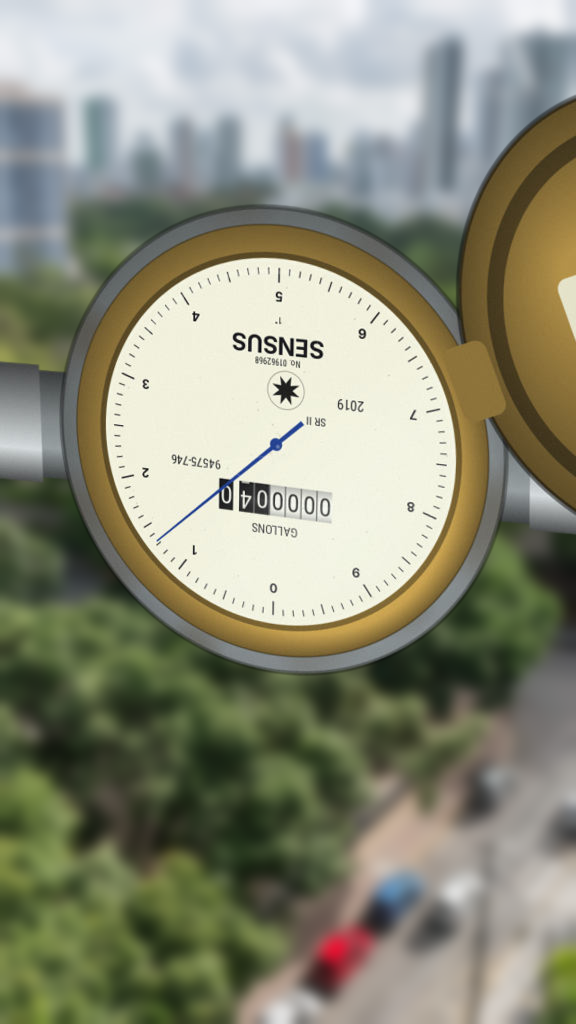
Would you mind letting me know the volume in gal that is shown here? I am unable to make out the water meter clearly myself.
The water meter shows 41.3 gal
